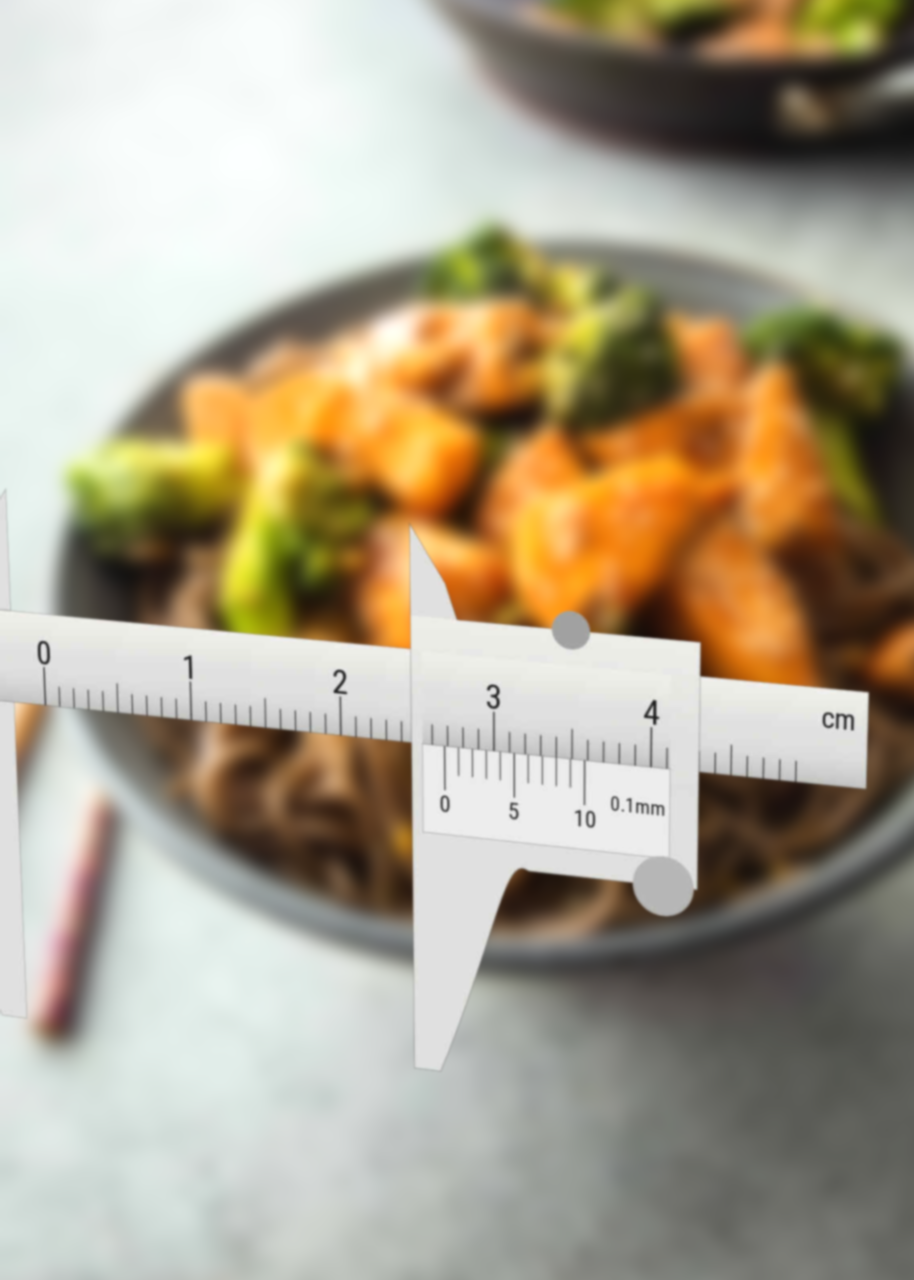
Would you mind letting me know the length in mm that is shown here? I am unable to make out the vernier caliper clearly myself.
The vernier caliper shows 26.8 mm
